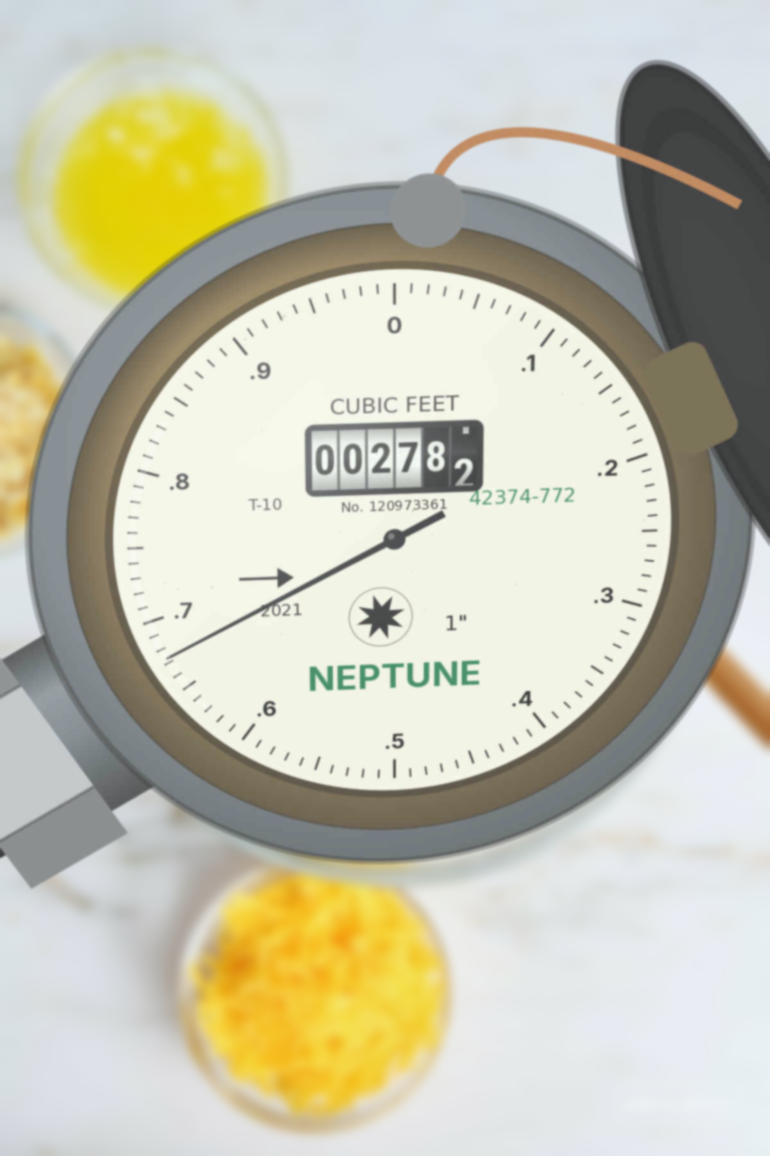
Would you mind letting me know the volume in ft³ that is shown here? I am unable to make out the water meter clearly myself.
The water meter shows 2781.67 ft³
